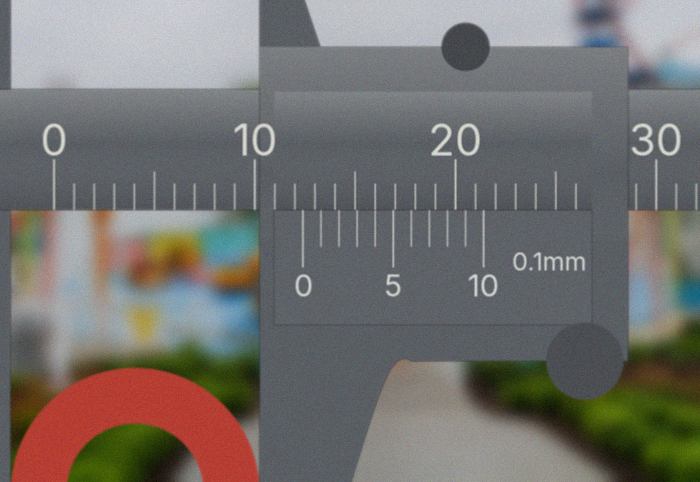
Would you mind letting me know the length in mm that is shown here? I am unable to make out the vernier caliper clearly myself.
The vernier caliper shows 12.4 mm
